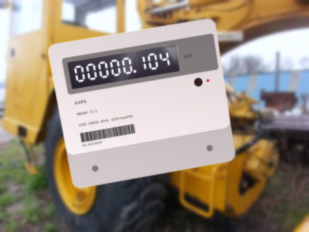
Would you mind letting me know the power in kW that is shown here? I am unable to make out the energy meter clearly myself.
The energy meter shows 0.104 kW
